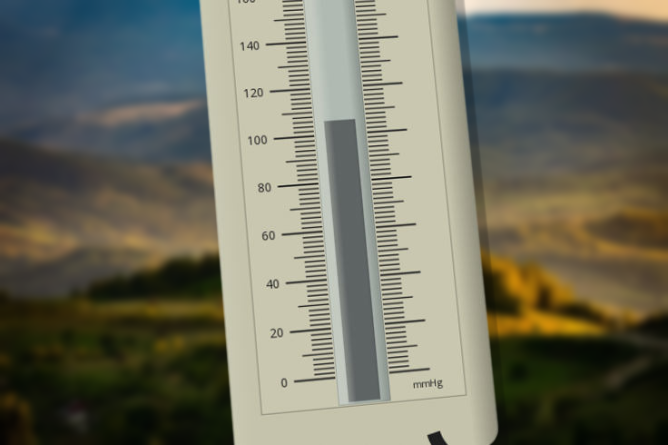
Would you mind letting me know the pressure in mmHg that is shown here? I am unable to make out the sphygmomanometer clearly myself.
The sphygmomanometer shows 106 mmHg
